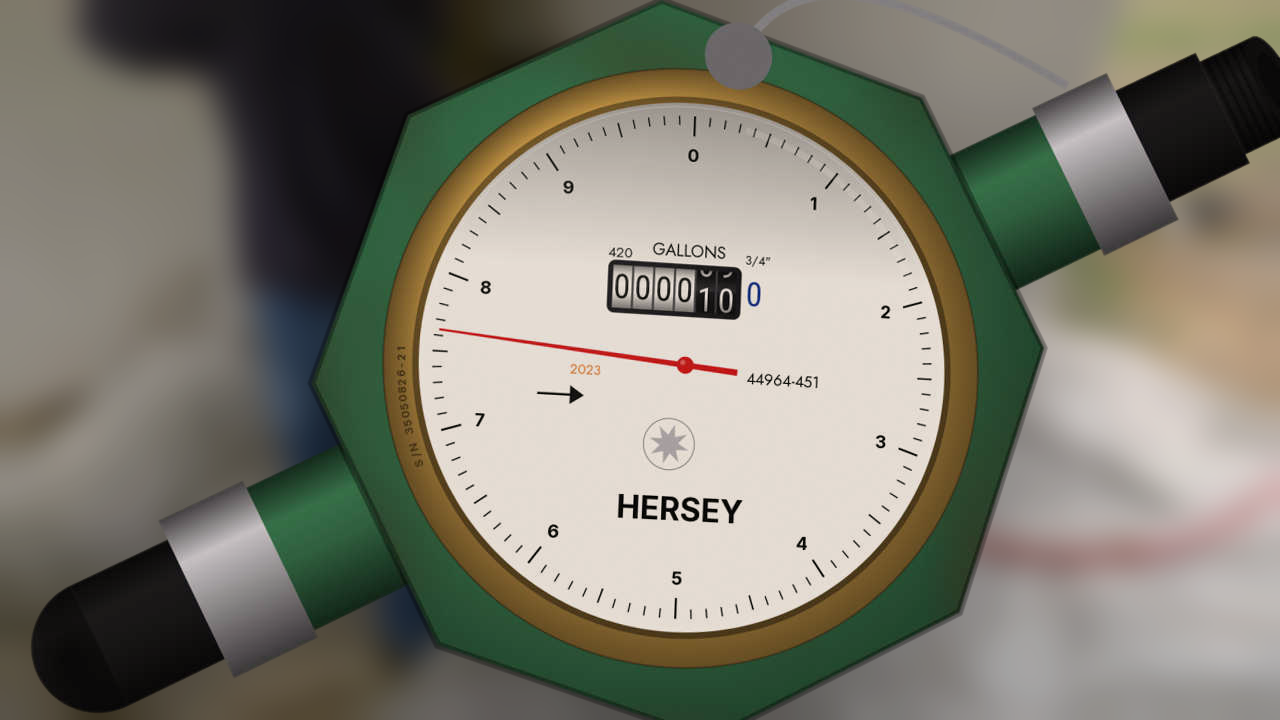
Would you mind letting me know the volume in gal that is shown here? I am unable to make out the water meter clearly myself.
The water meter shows 97.6 gal
